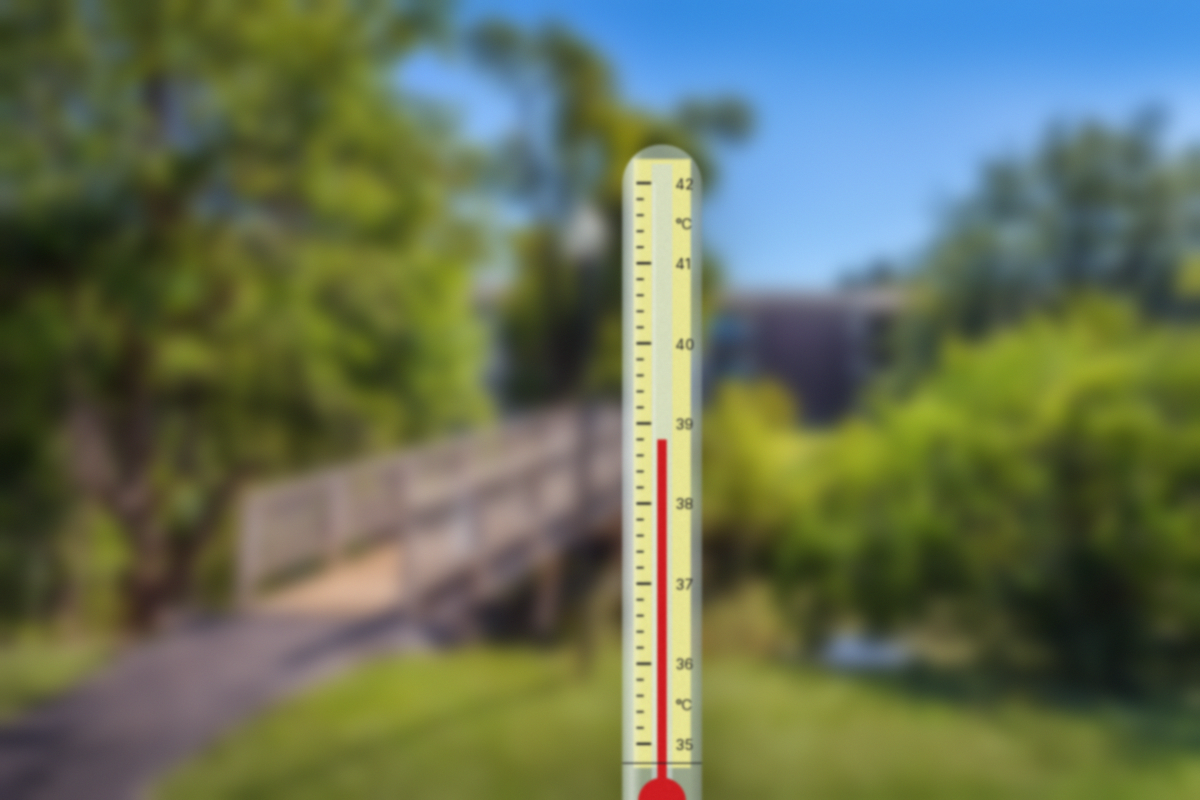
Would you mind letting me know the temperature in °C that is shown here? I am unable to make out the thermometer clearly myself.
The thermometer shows 38.8 °C
